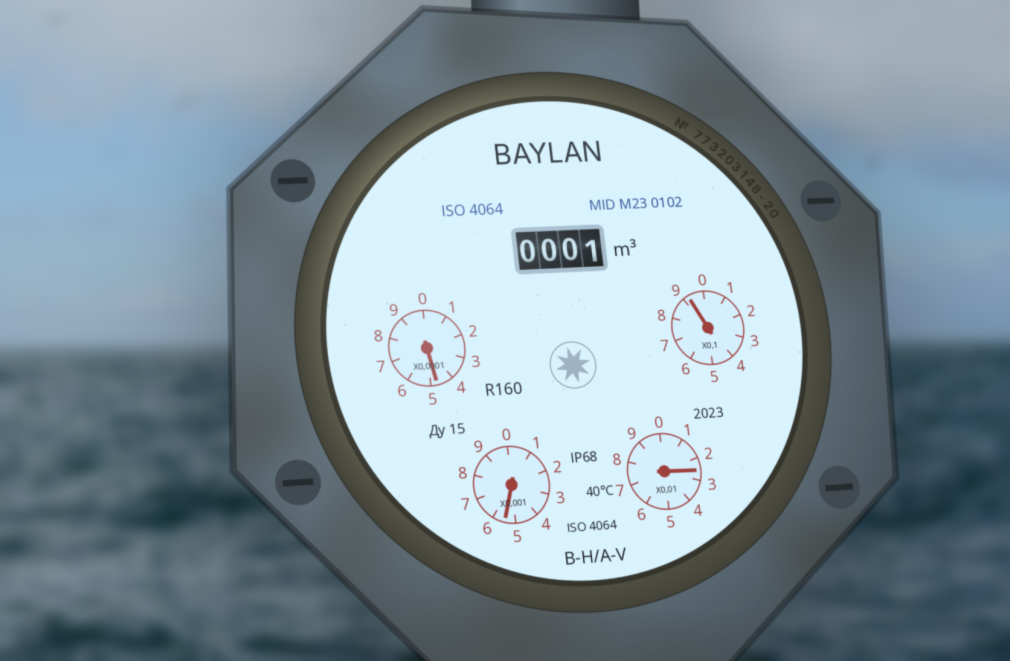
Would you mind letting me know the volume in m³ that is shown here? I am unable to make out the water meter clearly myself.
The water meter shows 0.9254 m³
